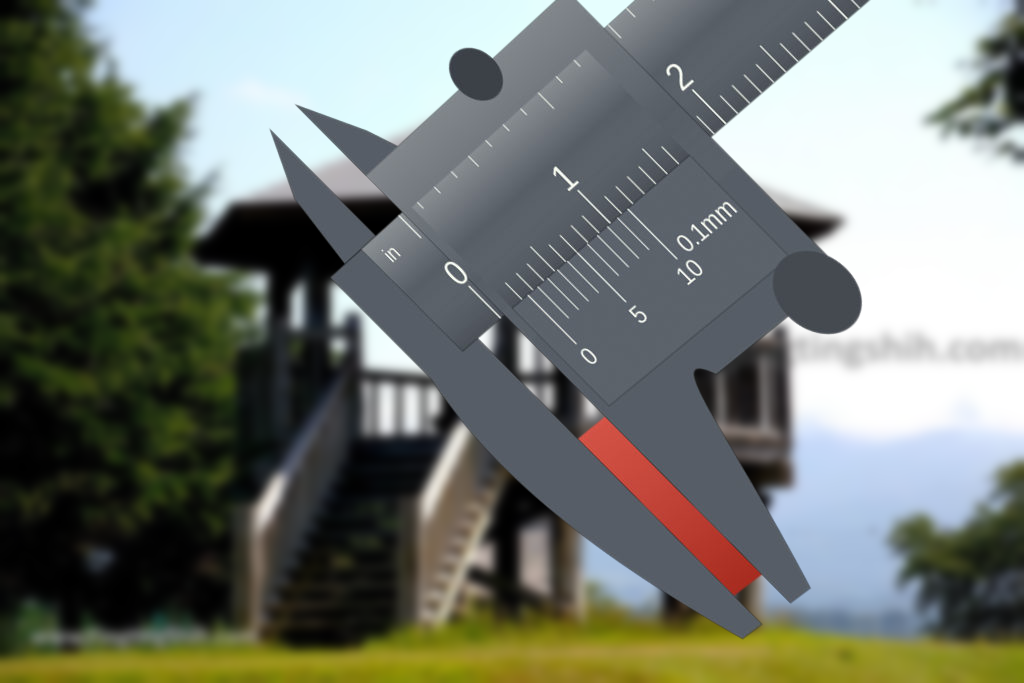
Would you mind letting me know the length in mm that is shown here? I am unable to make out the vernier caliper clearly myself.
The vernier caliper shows 2.5 mm
